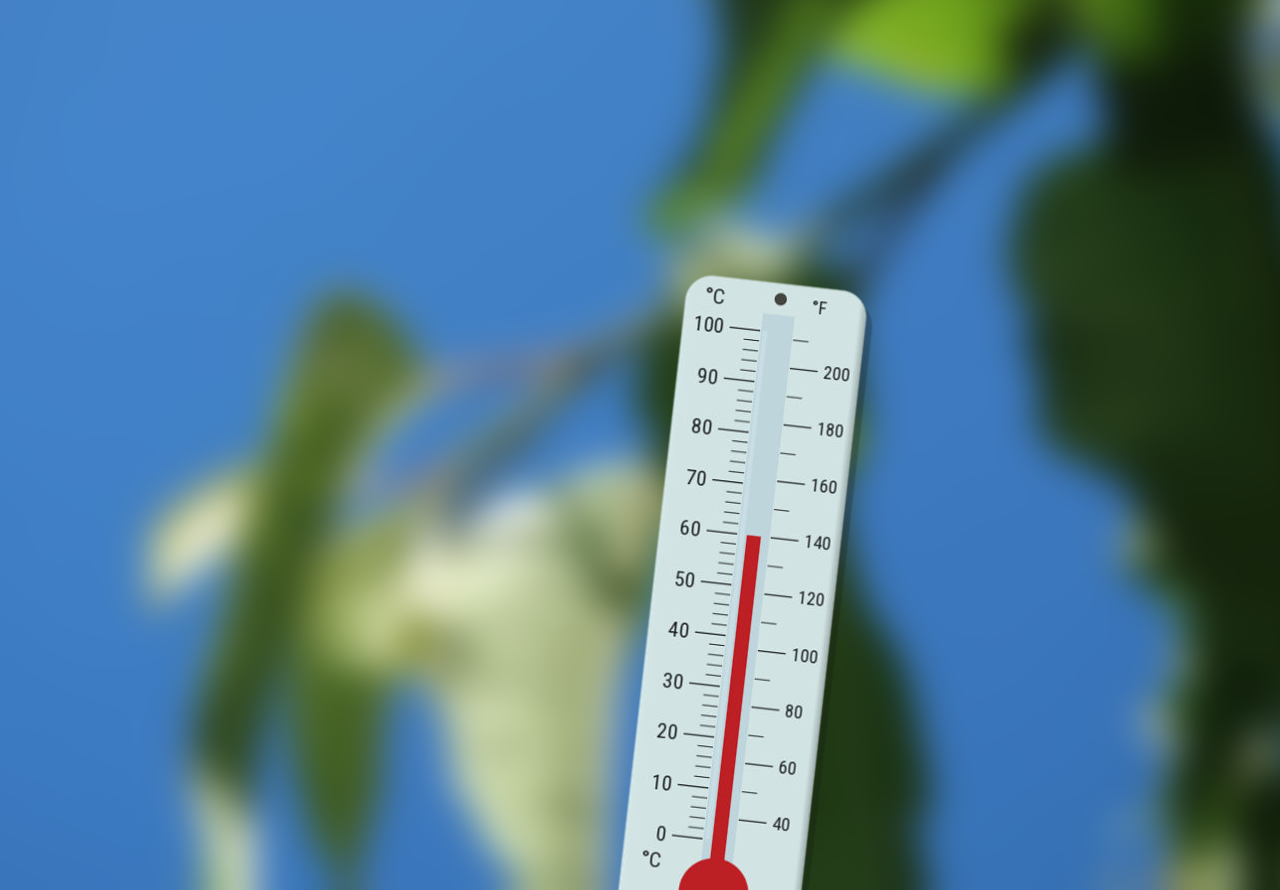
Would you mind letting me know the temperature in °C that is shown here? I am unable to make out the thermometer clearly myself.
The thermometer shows 60 °C
